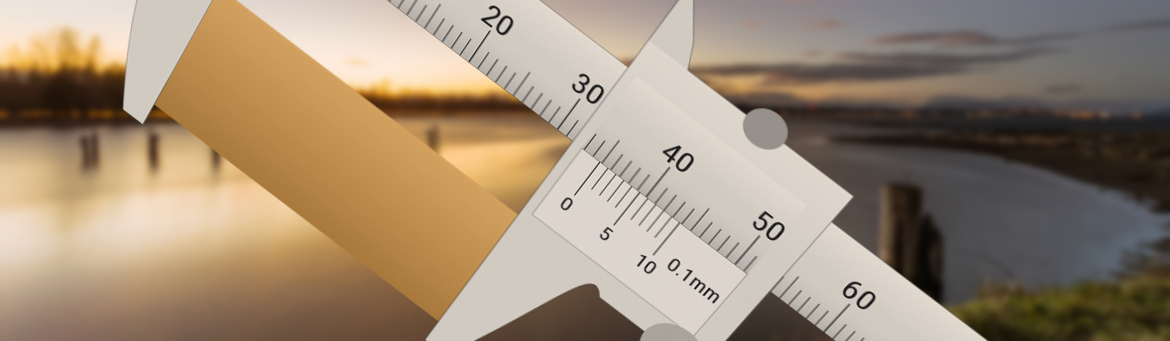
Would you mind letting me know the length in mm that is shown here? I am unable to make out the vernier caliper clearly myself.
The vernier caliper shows 34.8 mm
